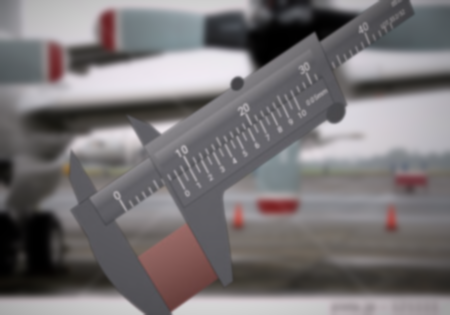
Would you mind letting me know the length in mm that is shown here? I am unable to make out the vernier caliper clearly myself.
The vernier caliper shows 8.0 mm
